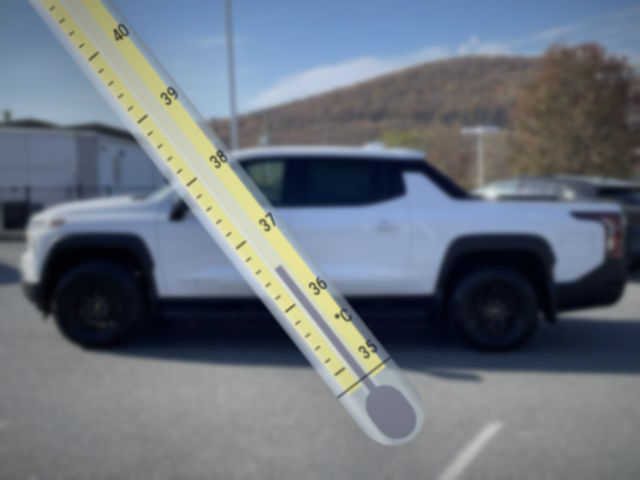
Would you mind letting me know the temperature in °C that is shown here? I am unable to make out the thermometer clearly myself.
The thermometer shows 36.5 °C
